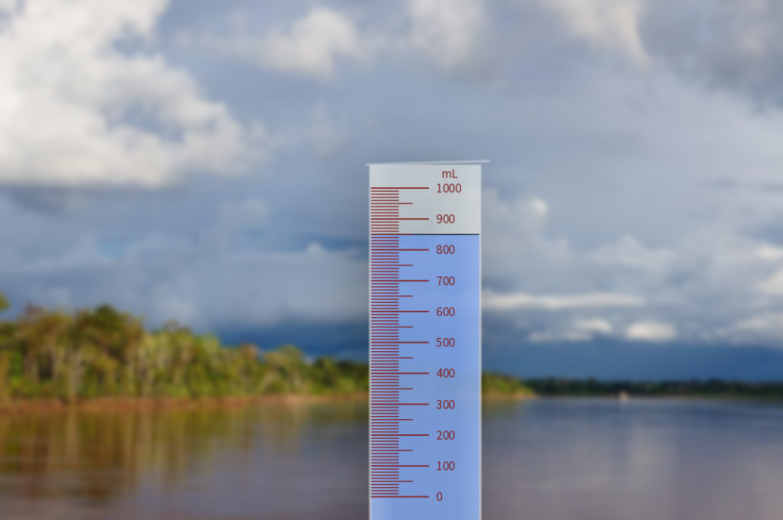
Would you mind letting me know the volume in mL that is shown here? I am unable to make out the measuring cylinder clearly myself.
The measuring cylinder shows 850 mL
